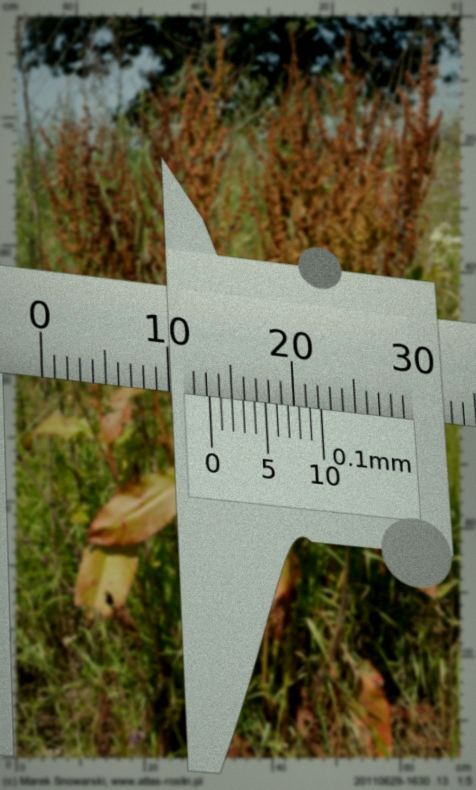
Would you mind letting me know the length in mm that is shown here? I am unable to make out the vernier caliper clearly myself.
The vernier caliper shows 13.2 mm
